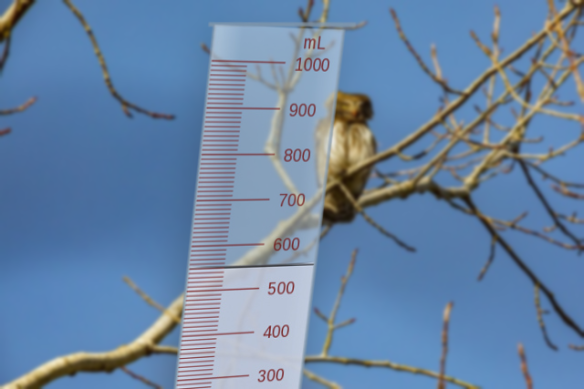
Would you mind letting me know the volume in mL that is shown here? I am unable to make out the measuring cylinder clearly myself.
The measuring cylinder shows 550 mL
